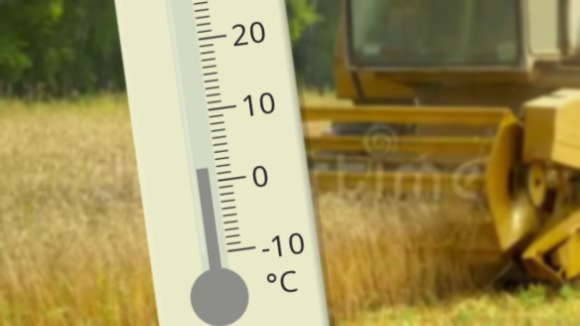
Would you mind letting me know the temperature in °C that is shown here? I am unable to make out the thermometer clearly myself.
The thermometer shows 2 °C
